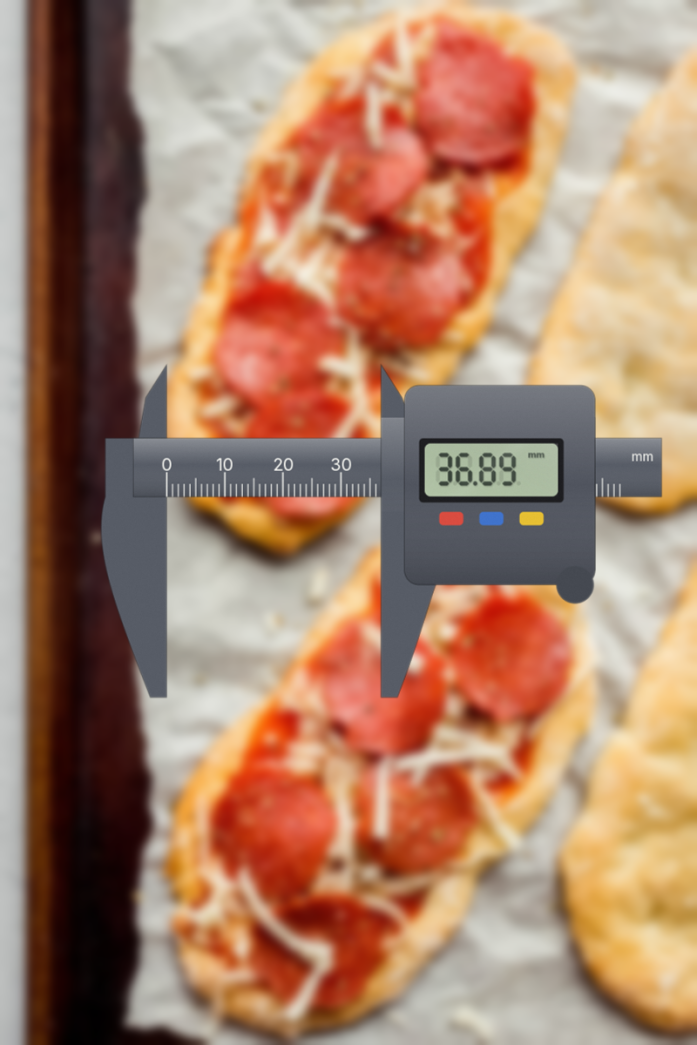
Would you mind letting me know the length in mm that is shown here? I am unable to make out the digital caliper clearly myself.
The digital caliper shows 36.89 mm
